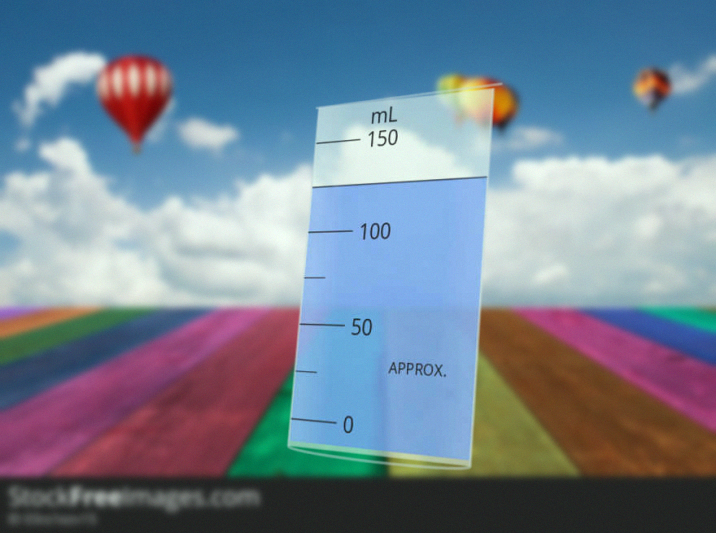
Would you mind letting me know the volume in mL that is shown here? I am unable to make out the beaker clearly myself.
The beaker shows 125 mL
